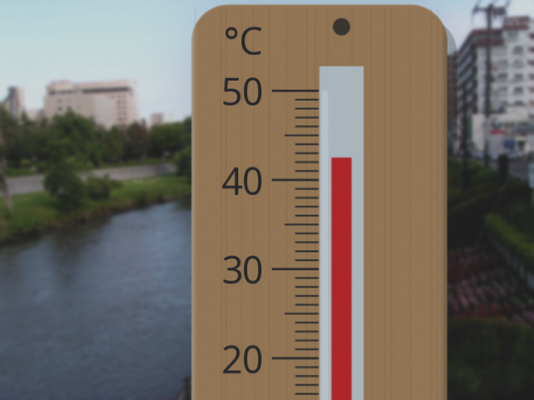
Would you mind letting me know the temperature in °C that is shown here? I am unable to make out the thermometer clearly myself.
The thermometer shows 42.5 °C
